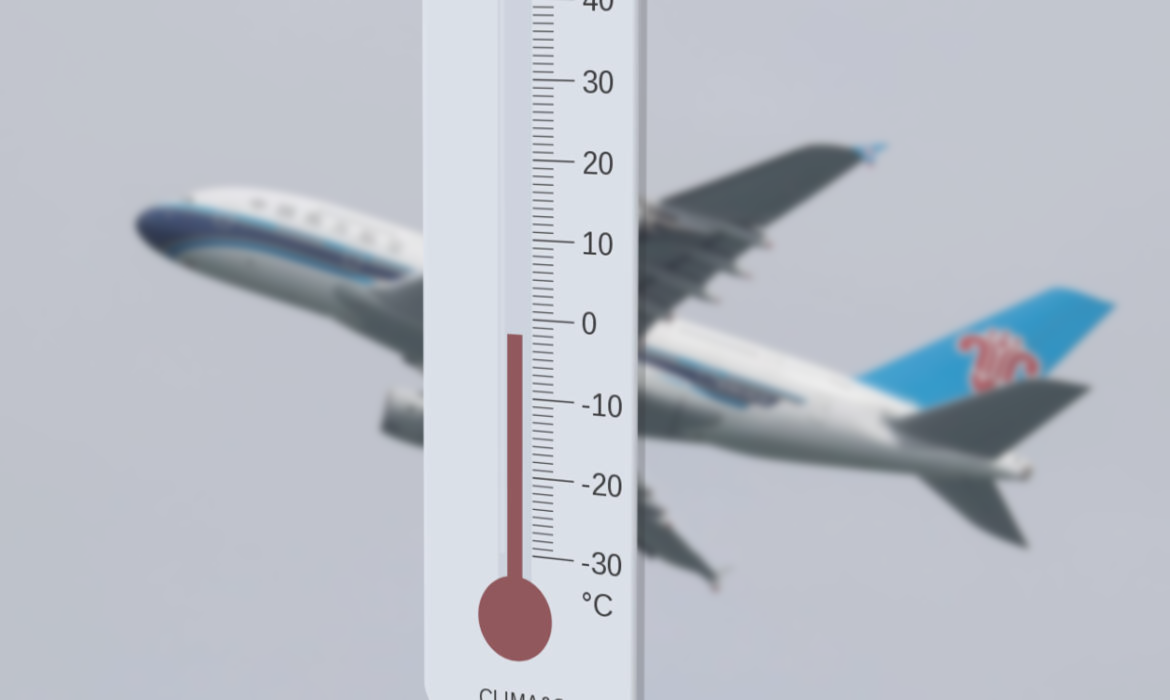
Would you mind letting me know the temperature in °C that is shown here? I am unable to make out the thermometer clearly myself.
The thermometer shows -2 °C
